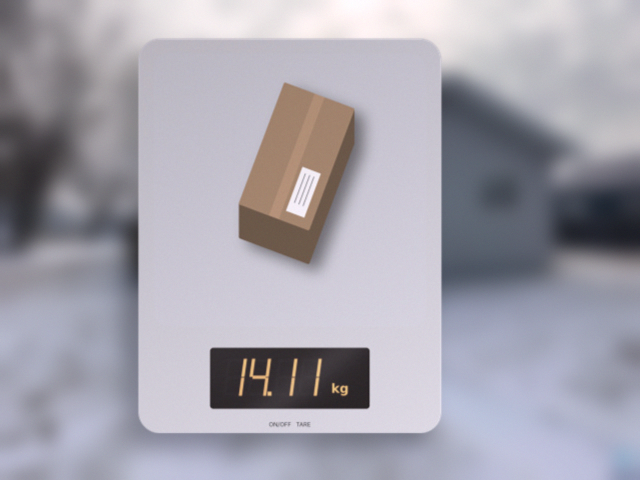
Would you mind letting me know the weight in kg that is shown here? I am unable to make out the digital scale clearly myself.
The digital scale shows 14.11 kg
